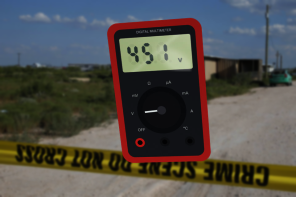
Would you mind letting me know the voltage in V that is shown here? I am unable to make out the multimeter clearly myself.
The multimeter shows 451 V
